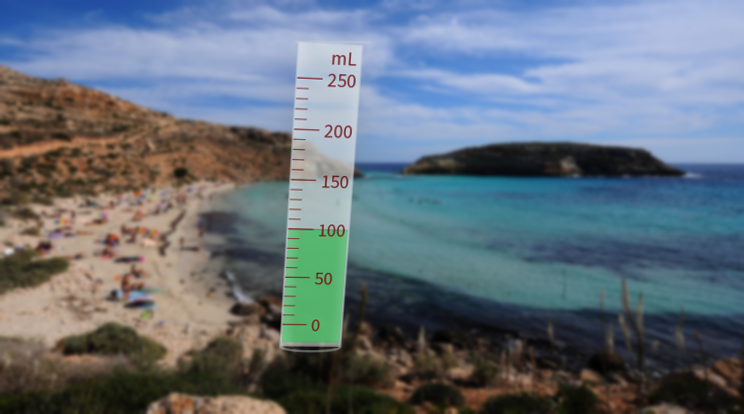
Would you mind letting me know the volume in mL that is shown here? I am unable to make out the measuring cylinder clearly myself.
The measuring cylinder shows 100 mL
